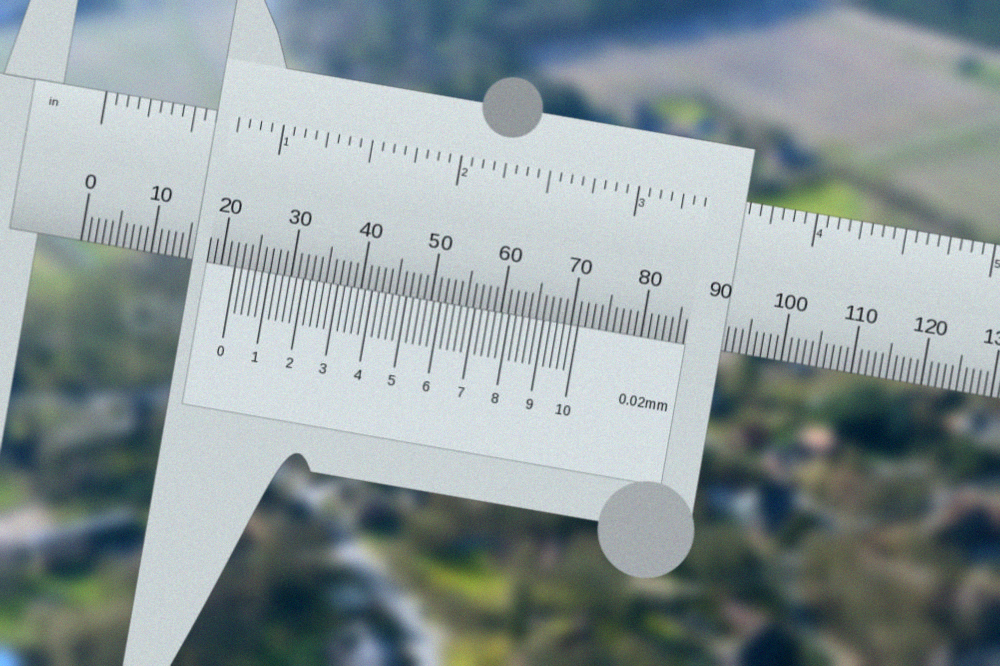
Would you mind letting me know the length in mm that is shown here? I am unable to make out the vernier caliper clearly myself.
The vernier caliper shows 22.0 mm
